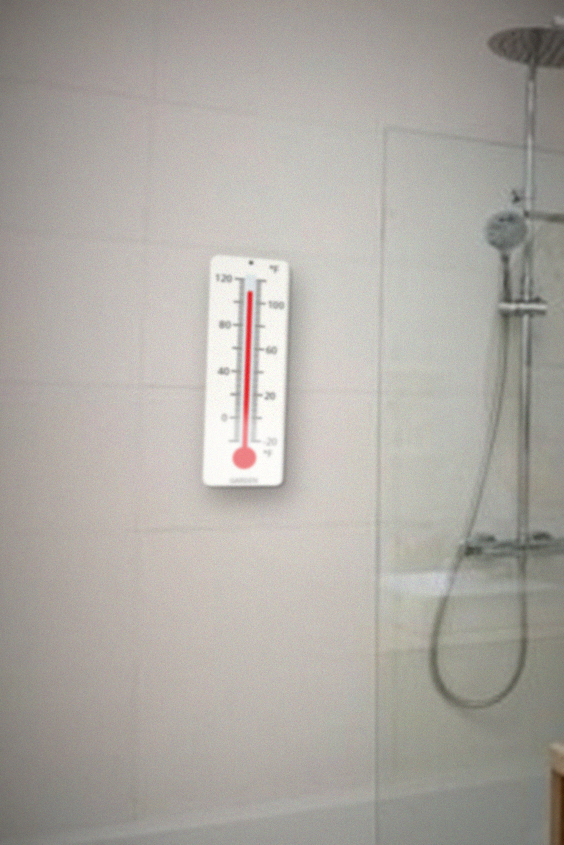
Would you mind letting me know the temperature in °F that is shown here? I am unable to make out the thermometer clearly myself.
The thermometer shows 110 °F
